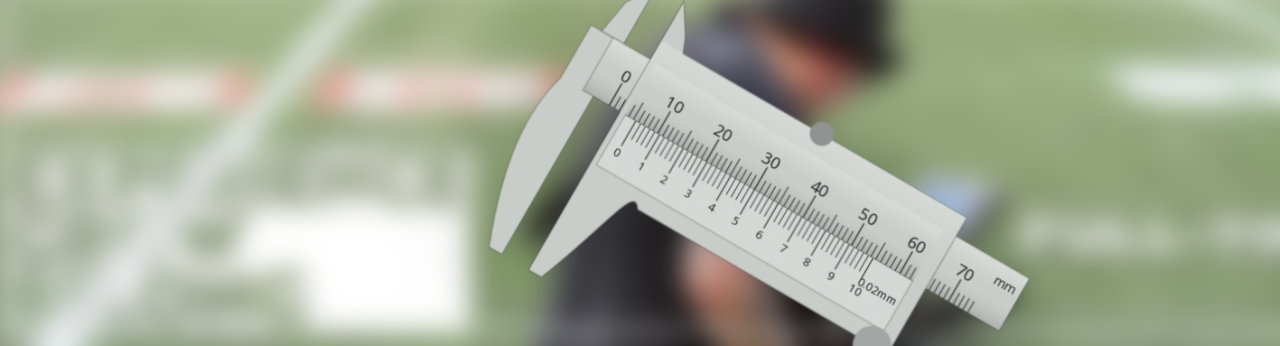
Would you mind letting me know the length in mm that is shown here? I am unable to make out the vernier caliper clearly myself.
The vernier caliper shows 5.5 mm
